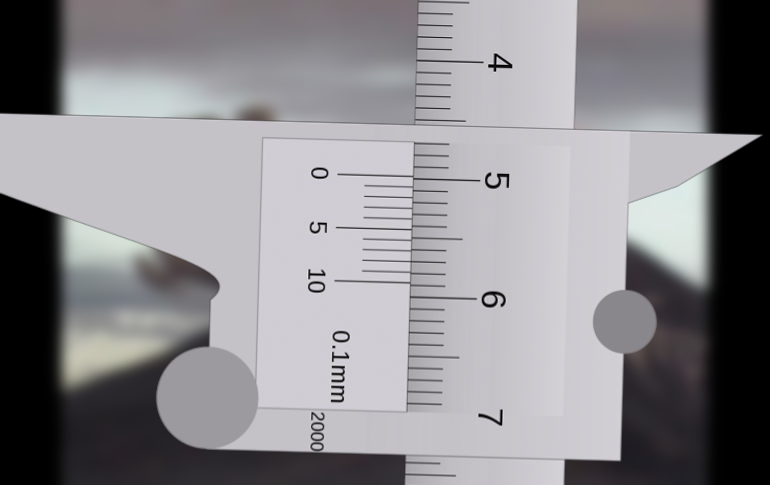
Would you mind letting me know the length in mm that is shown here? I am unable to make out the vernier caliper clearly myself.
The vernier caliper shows 49.8 mm
